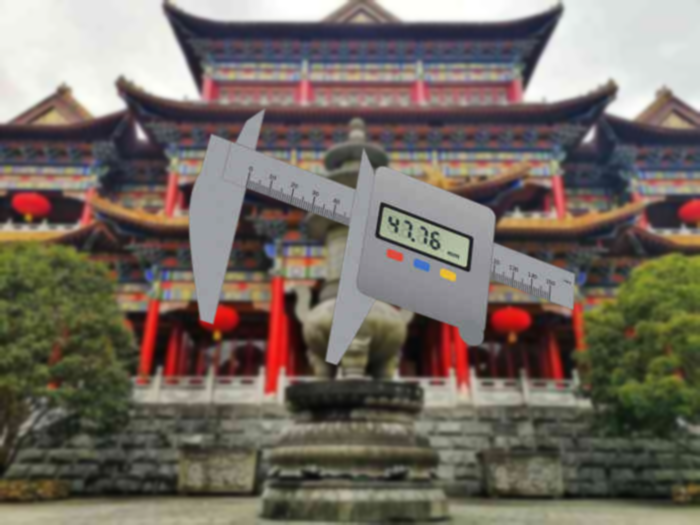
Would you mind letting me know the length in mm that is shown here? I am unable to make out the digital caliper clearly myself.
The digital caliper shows 47.76 mm
